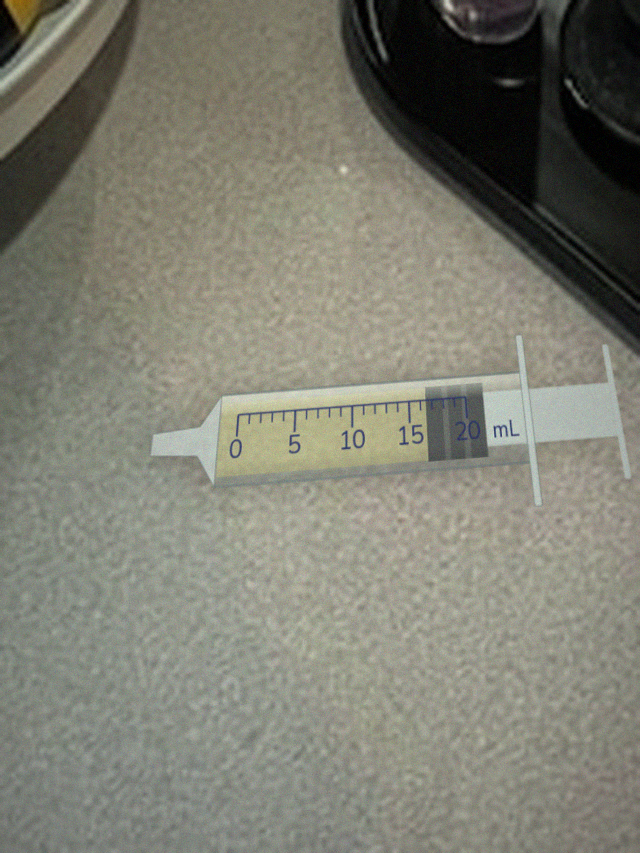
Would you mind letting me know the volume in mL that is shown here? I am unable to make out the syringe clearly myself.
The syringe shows 16.5 mL
